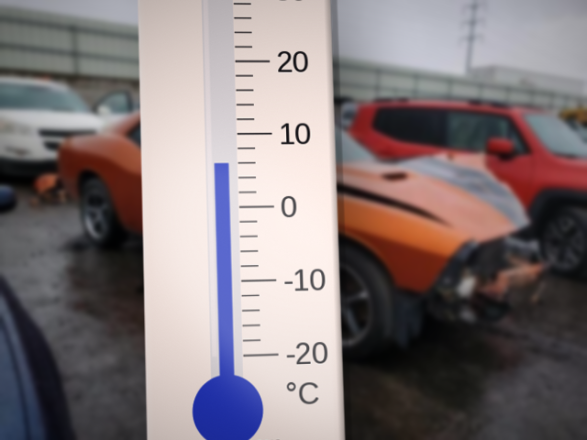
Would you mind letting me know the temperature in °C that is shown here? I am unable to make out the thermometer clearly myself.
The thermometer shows 6 °C
